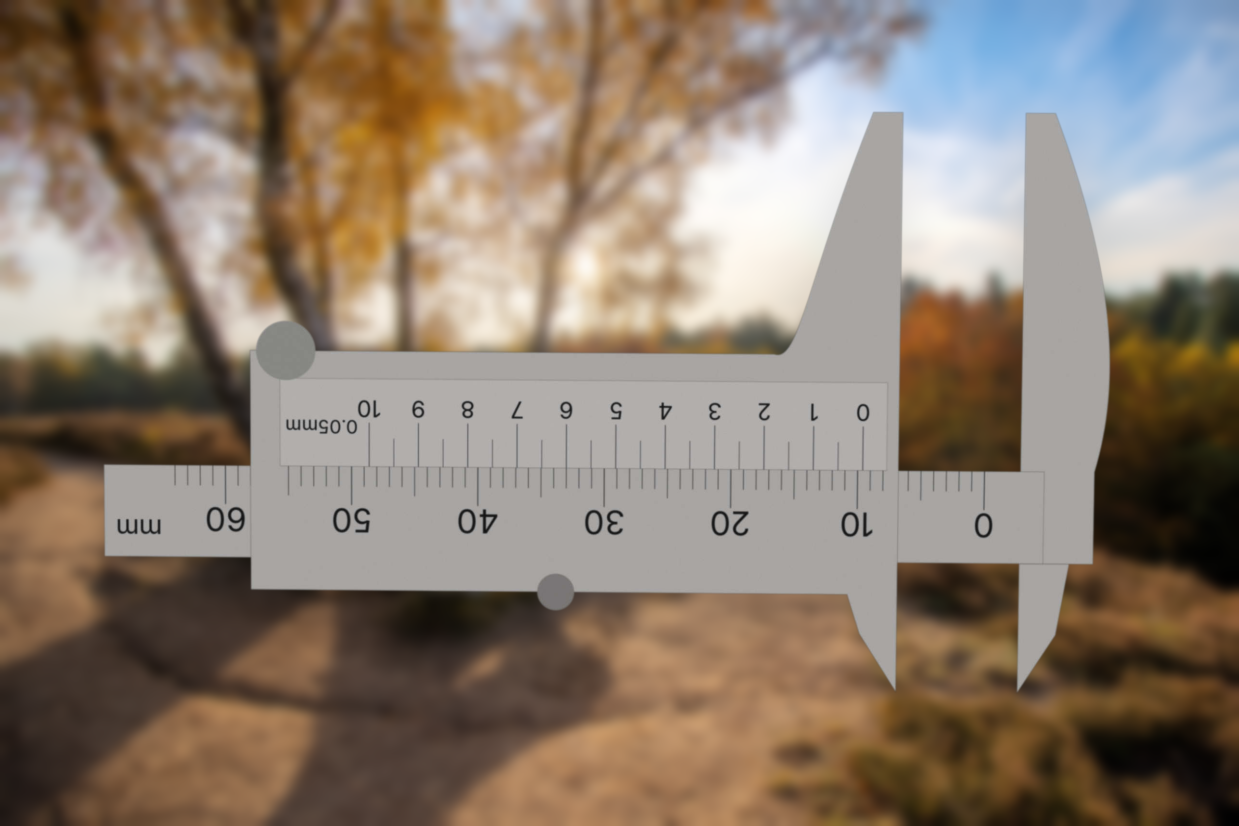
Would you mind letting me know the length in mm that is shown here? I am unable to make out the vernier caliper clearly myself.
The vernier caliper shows 9.6 mm
